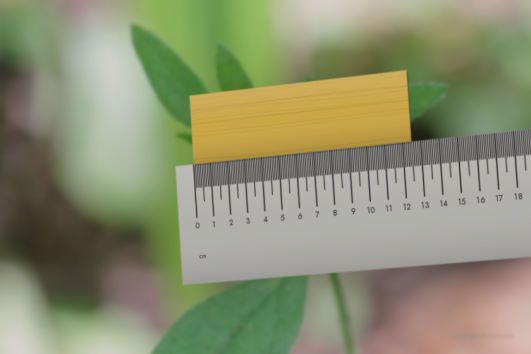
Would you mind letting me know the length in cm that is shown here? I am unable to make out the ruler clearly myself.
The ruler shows 12.5 cm
